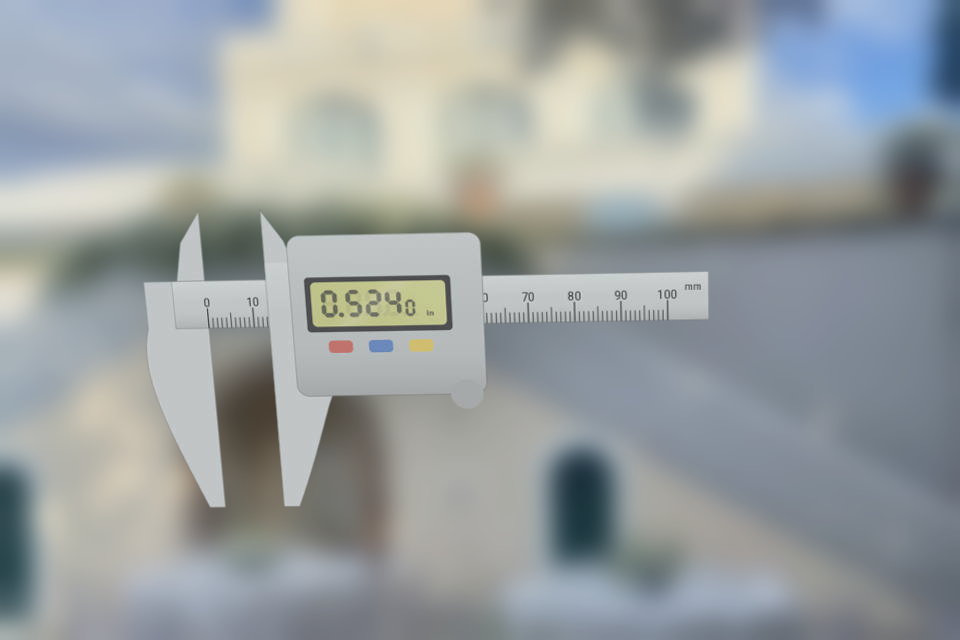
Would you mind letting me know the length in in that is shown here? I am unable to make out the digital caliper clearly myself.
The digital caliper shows 0.5240 in
